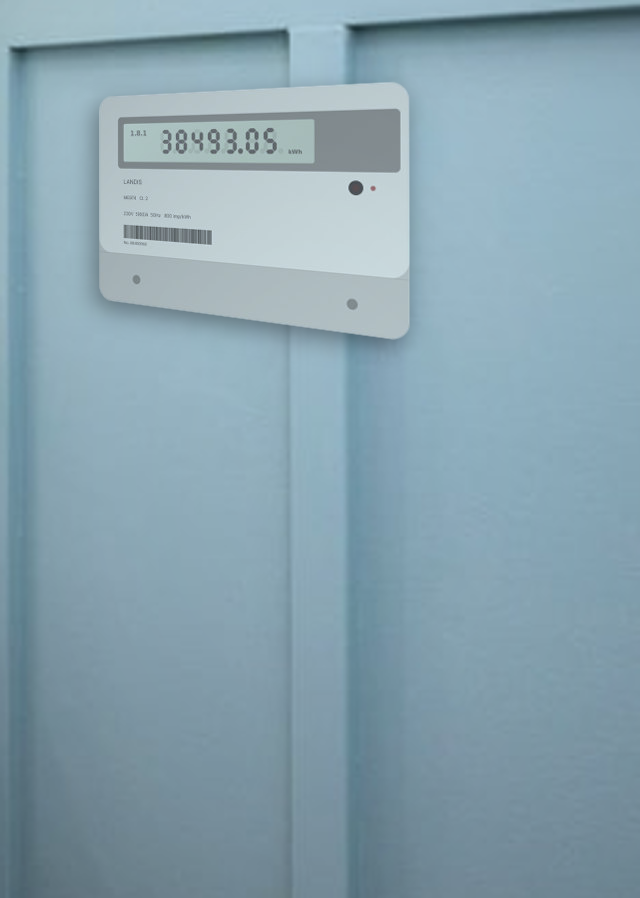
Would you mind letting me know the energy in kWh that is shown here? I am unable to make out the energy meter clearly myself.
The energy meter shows 38493.05 kWh
